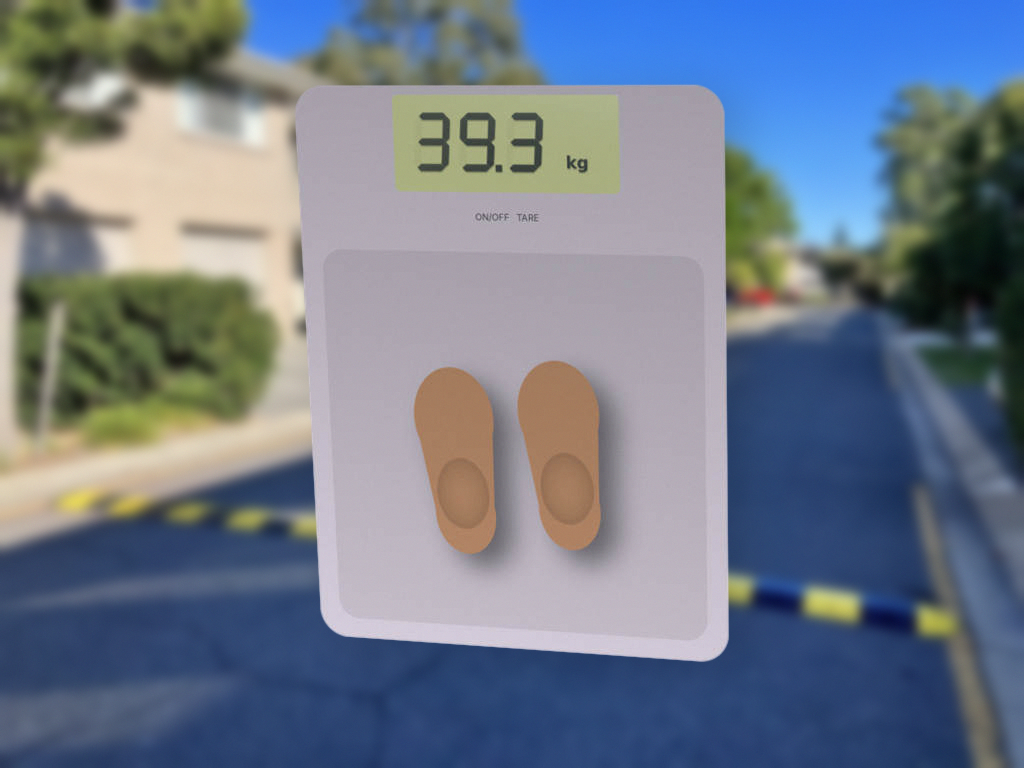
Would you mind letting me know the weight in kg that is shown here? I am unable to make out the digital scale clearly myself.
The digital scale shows 39.3 kg
